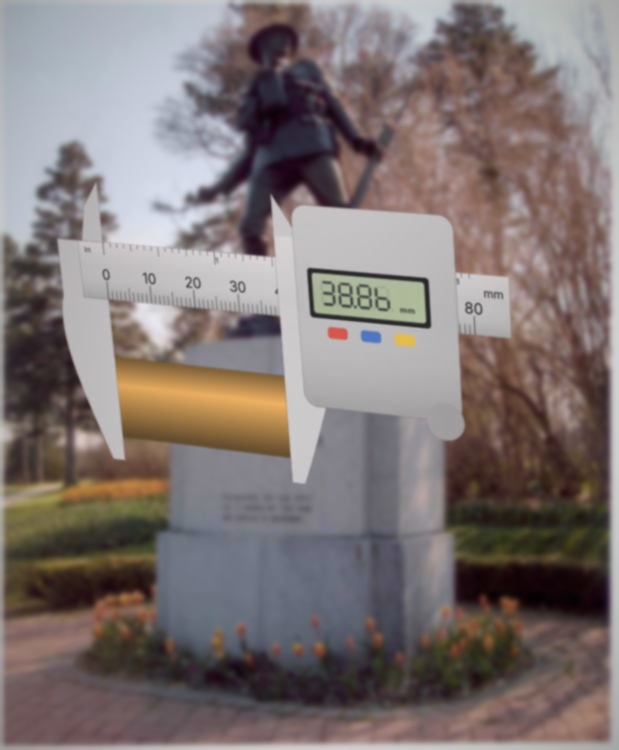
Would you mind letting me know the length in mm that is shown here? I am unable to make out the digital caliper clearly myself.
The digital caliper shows 38.86 mm
